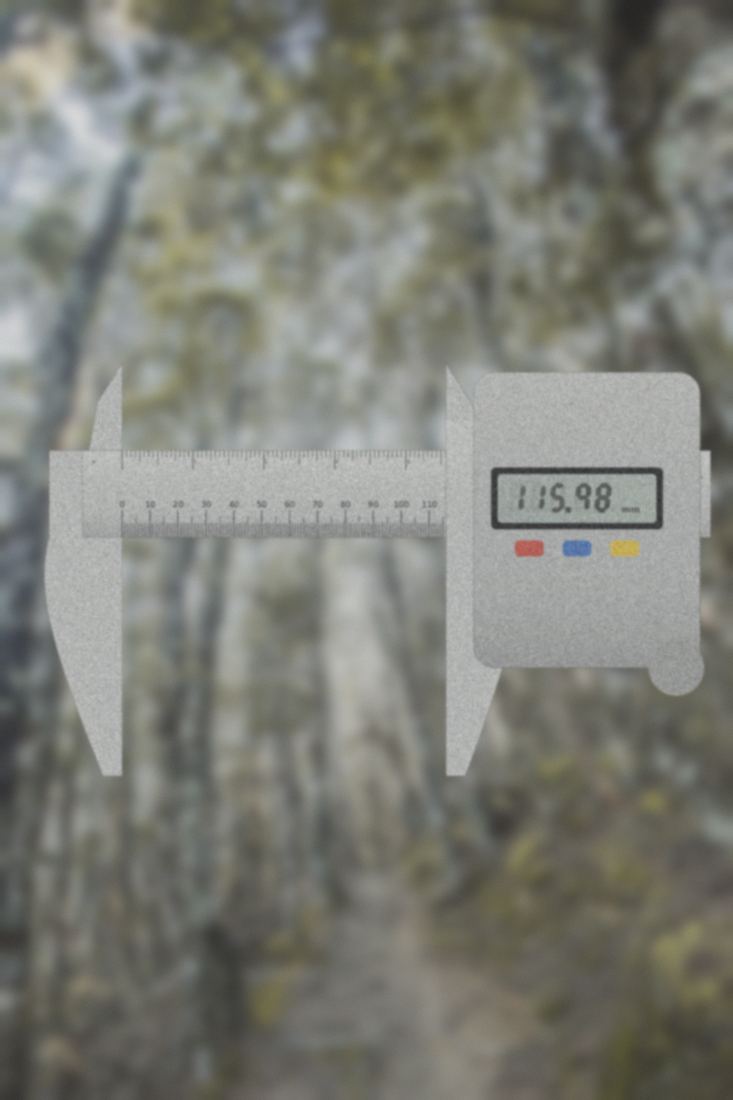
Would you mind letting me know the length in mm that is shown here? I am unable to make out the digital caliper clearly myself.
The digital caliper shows 115.98 mm
